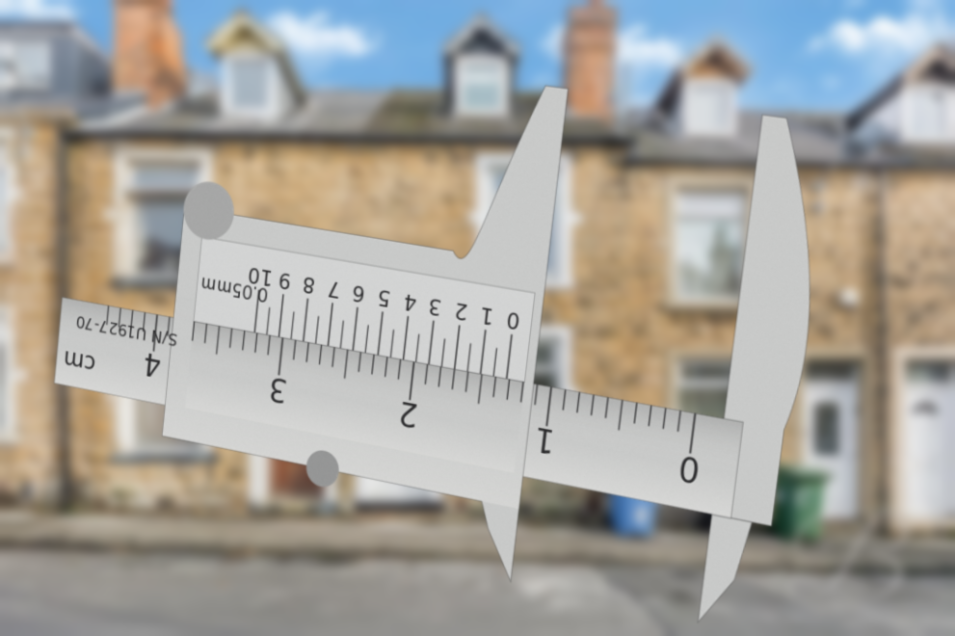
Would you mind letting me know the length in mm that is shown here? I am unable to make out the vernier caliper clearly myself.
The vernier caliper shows 13.2 mm
